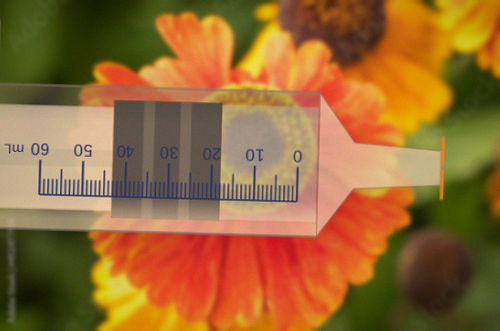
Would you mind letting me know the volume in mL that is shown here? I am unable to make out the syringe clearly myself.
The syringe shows 18 mL
